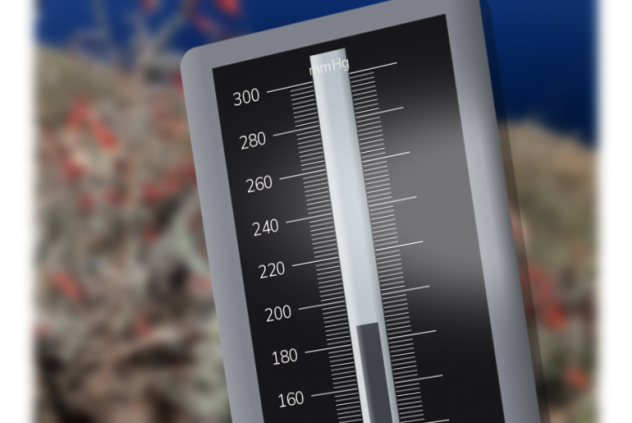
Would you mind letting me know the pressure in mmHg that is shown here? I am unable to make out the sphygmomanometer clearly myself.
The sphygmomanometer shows 188 mmHg
